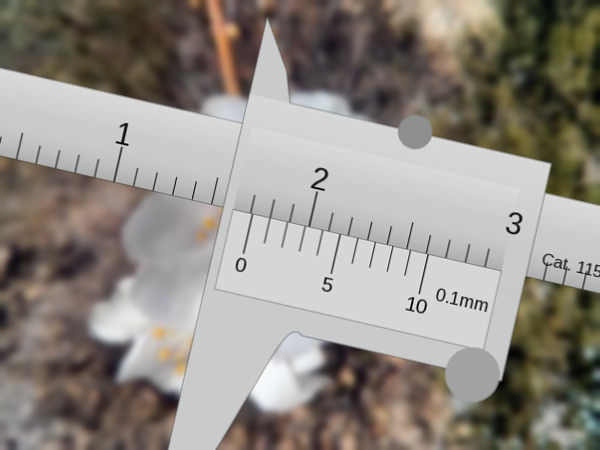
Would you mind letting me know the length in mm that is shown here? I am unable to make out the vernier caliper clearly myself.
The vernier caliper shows 17.1 mm
